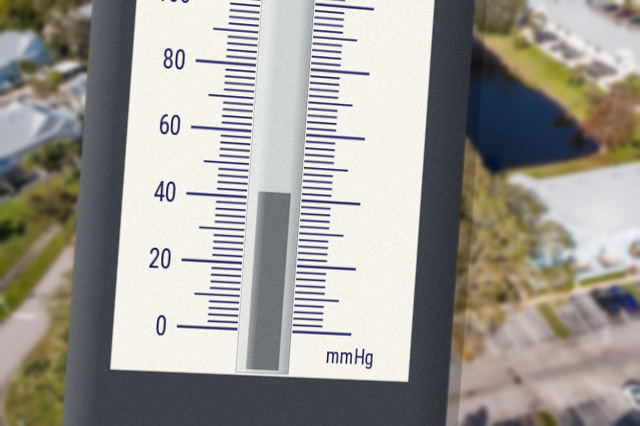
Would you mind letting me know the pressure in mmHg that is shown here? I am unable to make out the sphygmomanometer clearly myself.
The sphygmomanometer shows 42 mmHg
